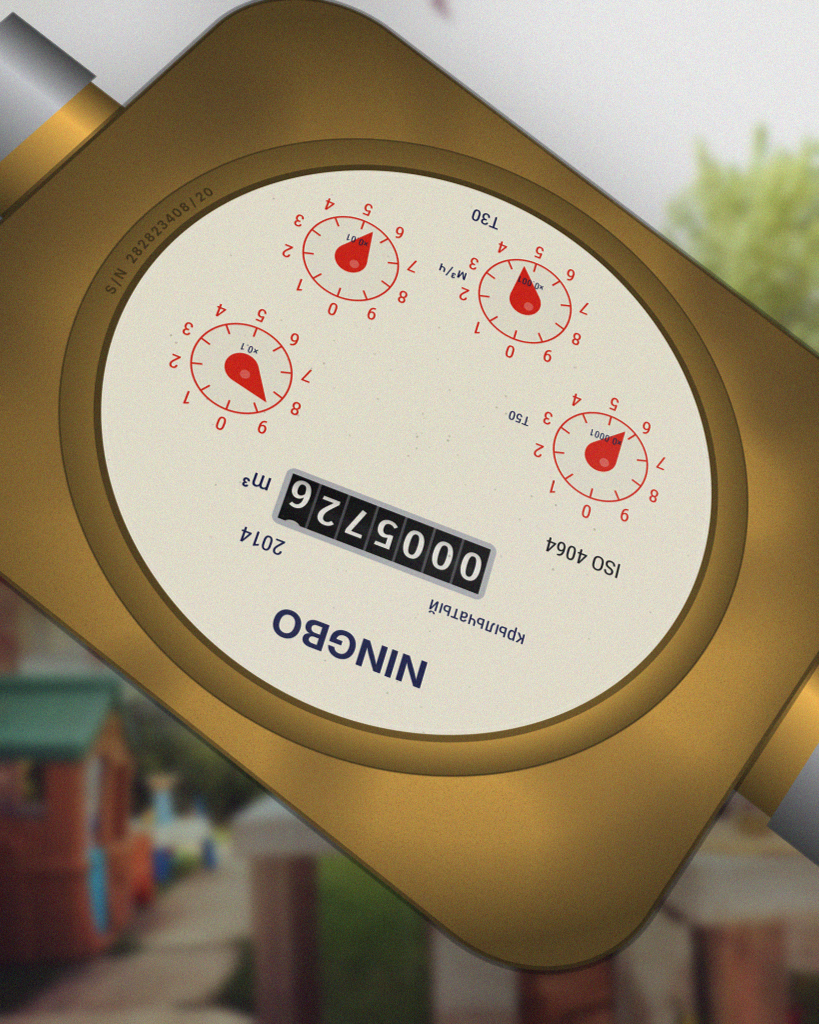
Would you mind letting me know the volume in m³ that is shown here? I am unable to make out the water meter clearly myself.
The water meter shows 5725.8545 m³
